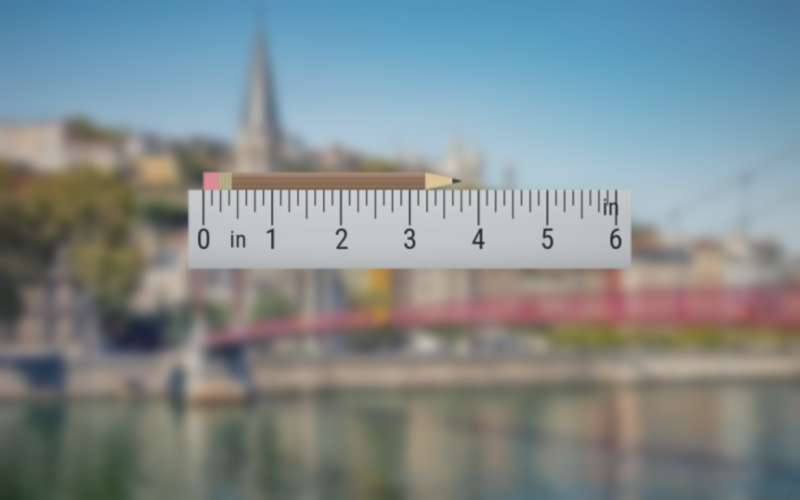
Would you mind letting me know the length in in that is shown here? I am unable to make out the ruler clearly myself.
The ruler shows 3.75 in
